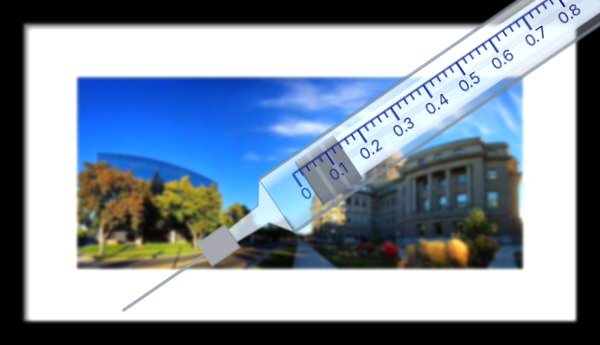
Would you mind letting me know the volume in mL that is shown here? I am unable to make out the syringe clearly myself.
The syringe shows 0.02 mL
